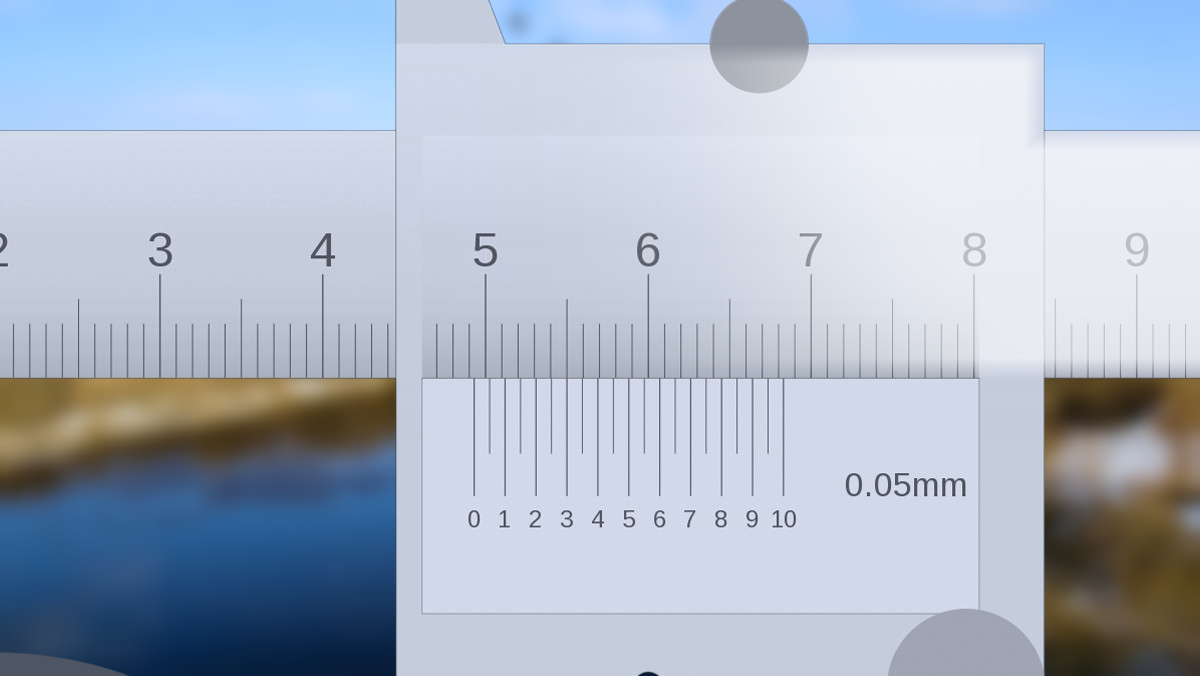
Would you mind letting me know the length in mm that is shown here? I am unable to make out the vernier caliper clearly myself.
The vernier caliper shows 49.3 mm
